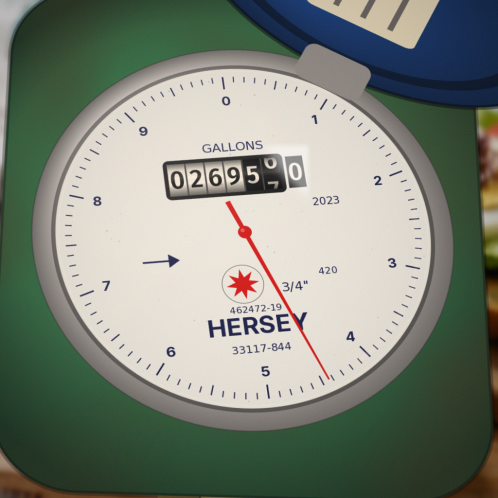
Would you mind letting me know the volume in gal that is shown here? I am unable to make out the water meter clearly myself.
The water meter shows 269564.4 gal
